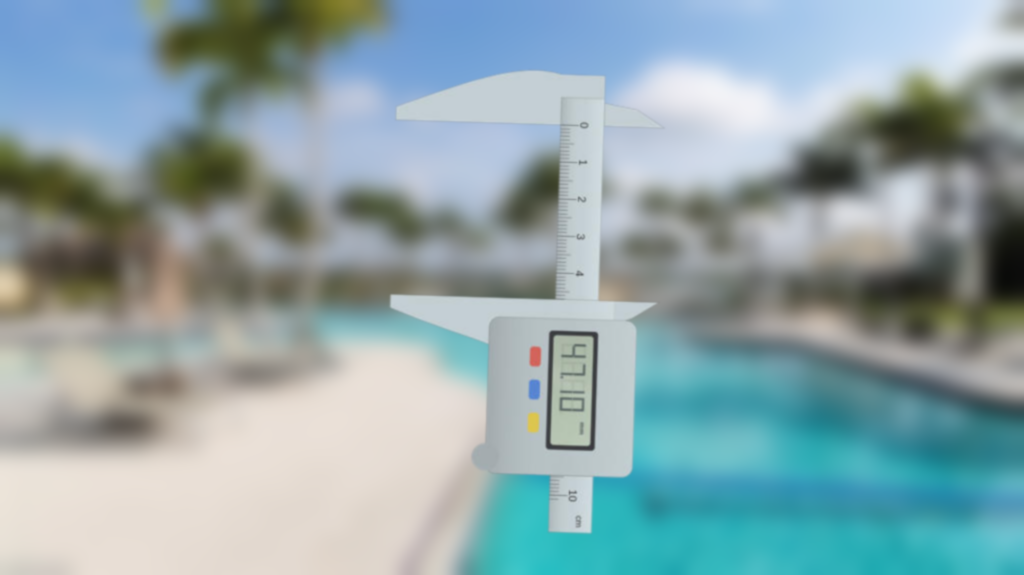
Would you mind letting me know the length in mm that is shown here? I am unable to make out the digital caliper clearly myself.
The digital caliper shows 47.10 mm
